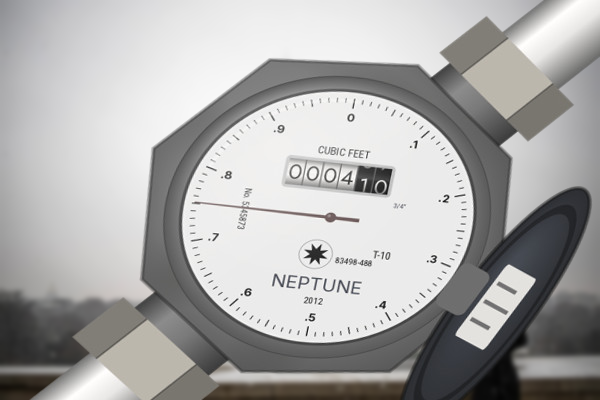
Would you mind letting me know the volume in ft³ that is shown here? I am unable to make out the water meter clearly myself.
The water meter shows 409.75 ft³
